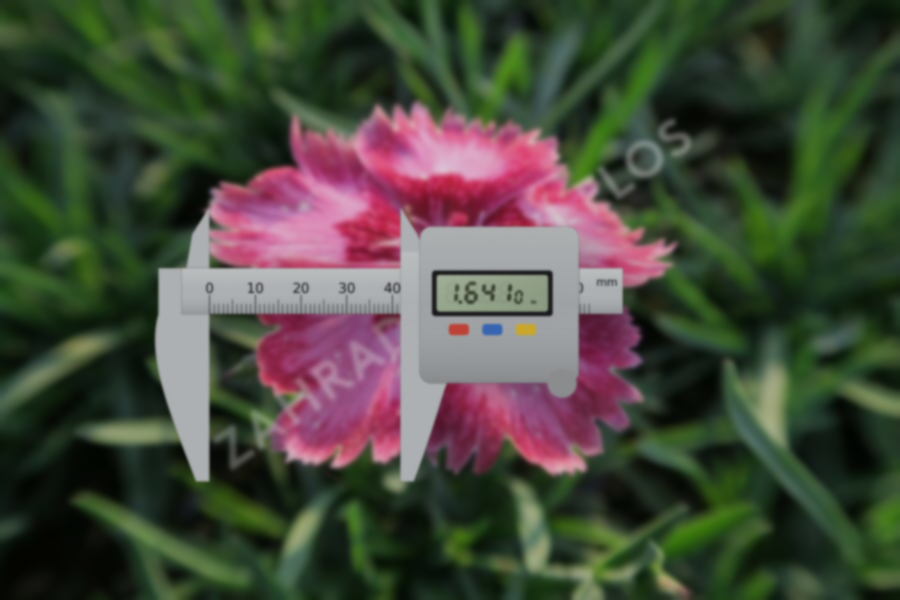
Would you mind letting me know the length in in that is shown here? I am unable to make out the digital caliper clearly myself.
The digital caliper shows 1.6410 in
